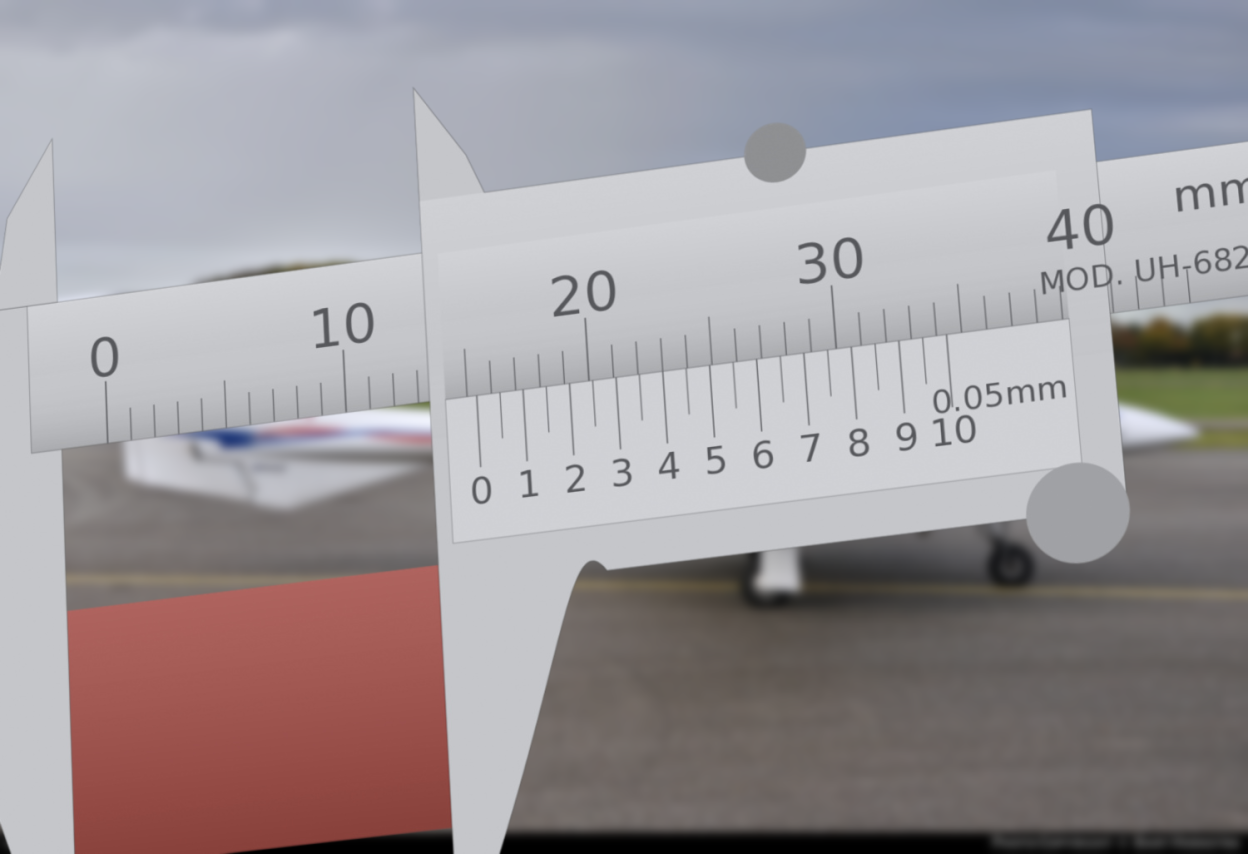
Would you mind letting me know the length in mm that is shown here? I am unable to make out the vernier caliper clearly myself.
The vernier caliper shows 15.40 mm
